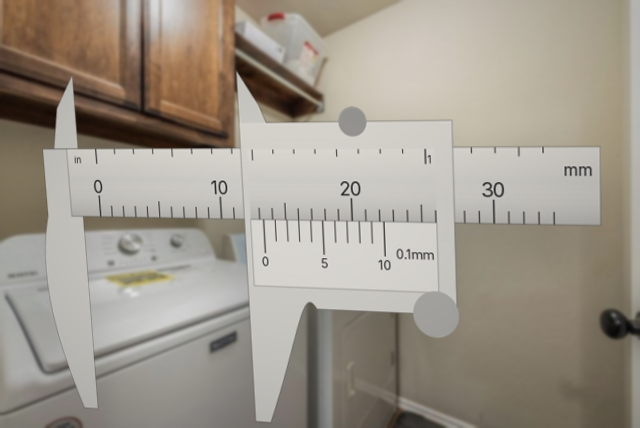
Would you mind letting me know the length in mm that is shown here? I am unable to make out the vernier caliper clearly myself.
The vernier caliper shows 13.3 mm
